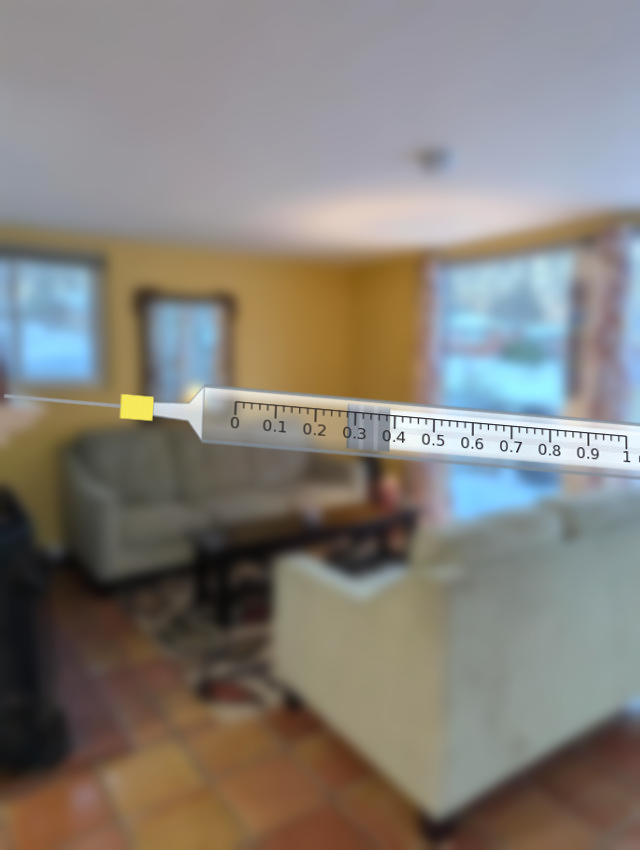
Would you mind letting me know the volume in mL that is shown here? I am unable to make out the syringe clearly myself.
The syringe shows 0.28 mL
